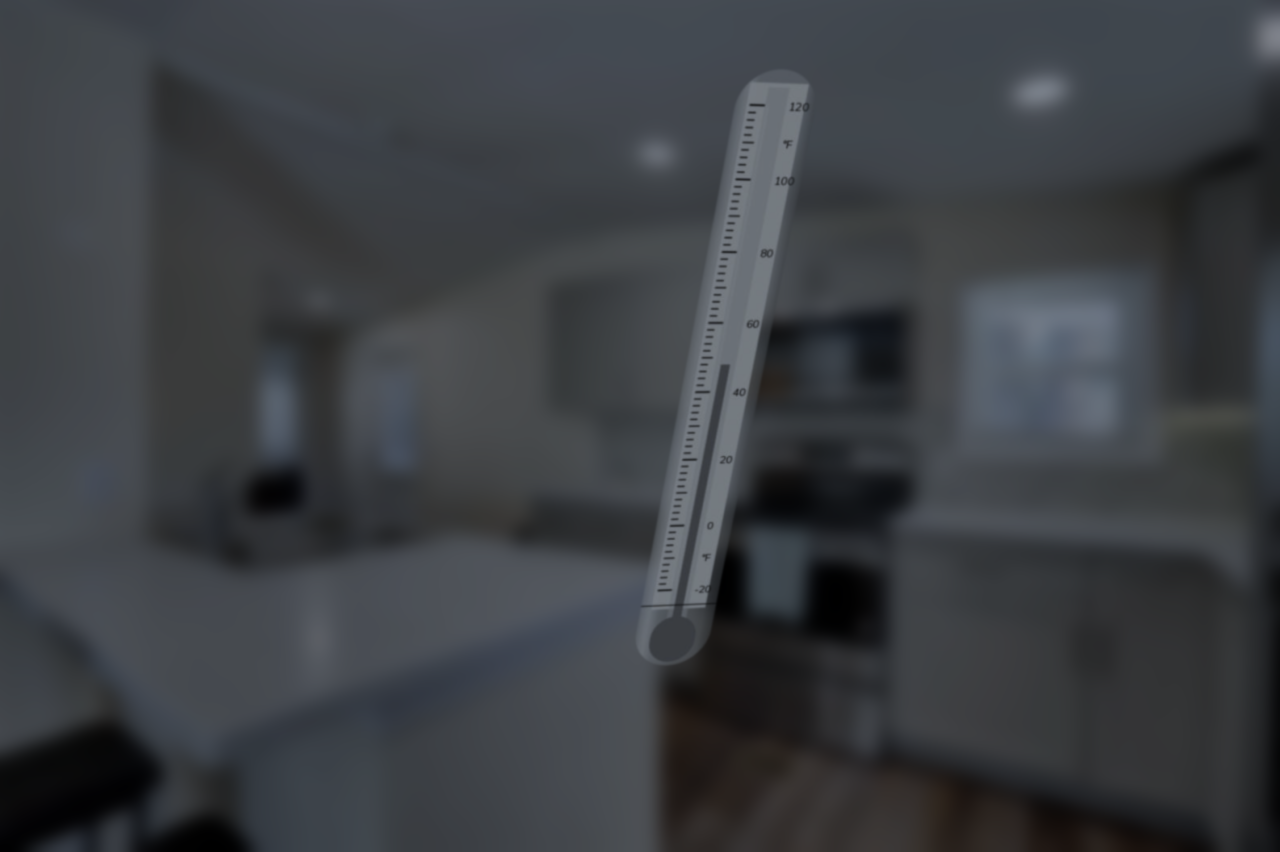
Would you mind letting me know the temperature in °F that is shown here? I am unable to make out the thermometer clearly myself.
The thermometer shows 48 °F
